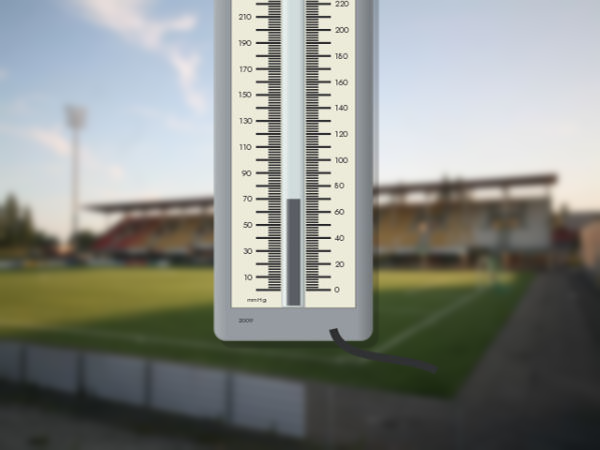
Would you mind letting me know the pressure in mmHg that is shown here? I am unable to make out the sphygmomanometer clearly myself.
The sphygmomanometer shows 70 mmHg
